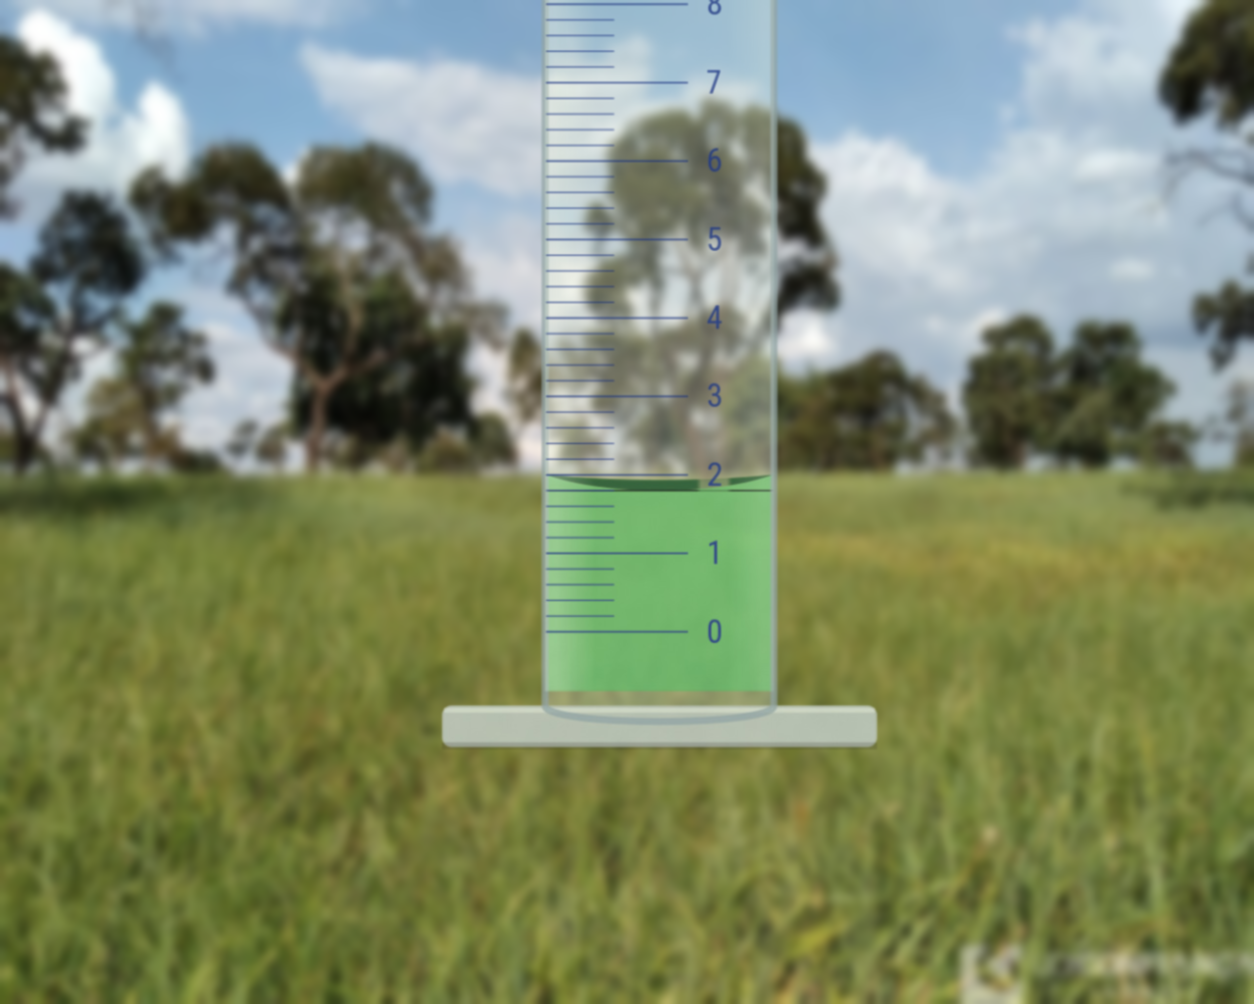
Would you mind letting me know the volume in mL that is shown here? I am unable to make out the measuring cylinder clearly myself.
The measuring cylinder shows 1.8 mL
